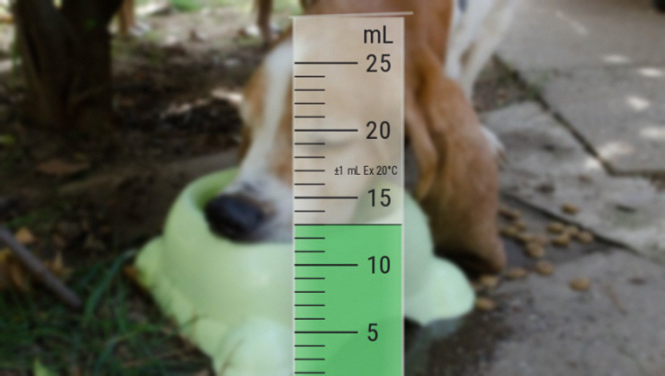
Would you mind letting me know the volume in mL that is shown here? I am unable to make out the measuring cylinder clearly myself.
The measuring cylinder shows 13 mL
